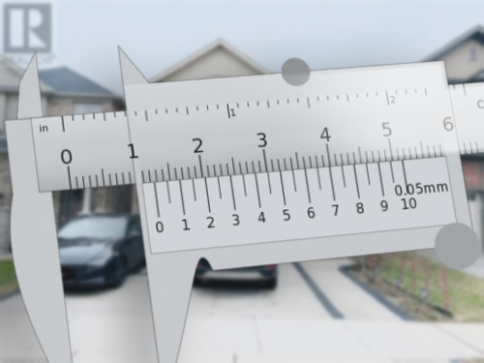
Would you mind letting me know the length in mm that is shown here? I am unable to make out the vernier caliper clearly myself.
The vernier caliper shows 12.6 mm
